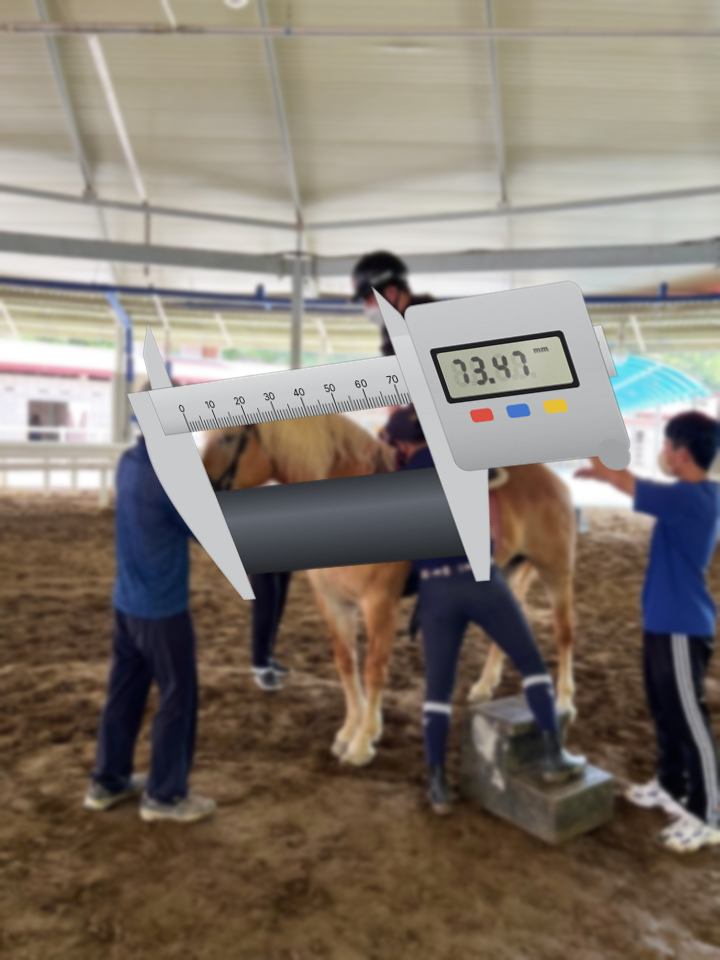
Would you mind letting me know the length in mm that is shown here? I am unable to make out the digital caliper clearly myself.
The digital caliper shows 73.47 mm
